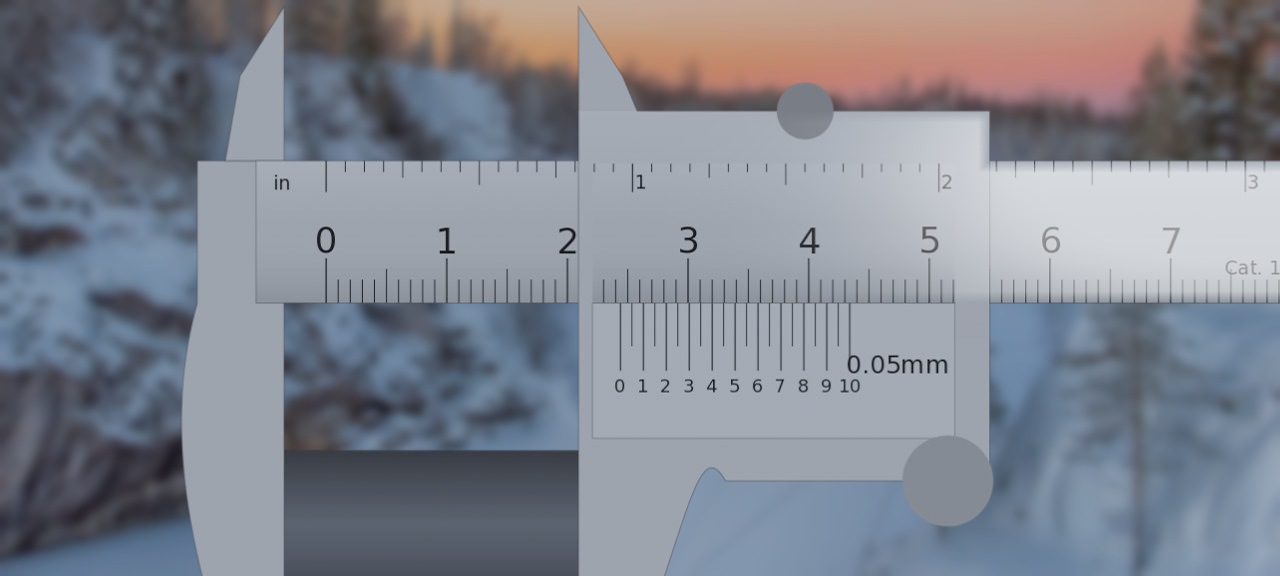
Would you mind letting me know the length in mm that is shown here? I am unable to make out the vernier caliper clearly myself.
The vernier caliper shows 24.4 mm
